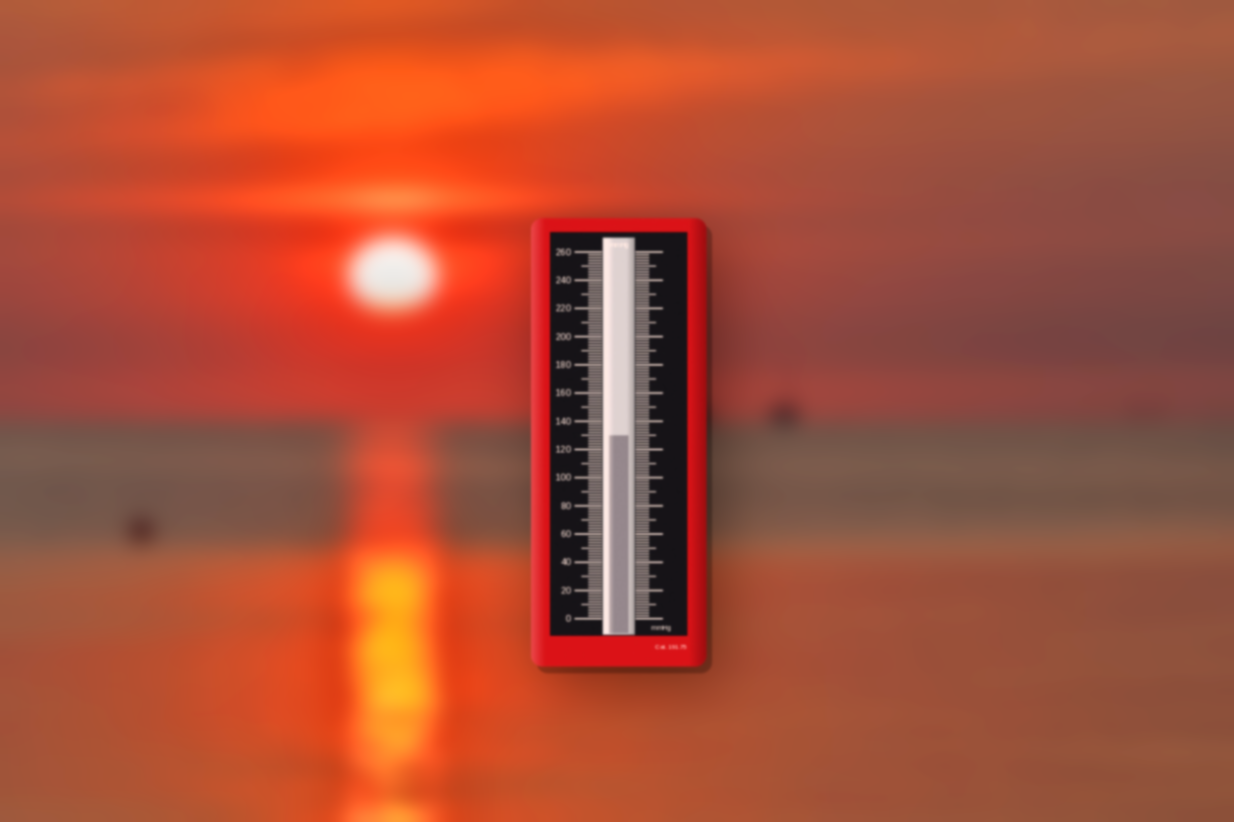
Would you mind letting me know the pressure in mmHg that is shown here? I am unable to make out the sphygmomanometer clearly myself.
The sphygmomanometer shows 130 mmHg
